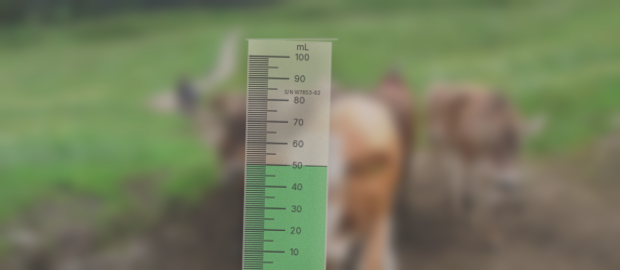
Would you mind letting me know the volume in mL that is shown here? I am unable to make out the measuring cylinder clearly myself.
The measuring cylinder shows 50 mL
